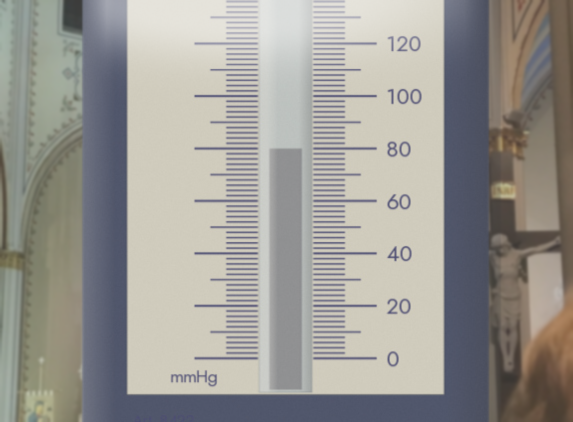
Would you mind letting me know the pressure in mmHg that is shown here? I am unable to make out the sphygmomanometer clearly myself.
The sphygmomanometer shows 80 mmHg
